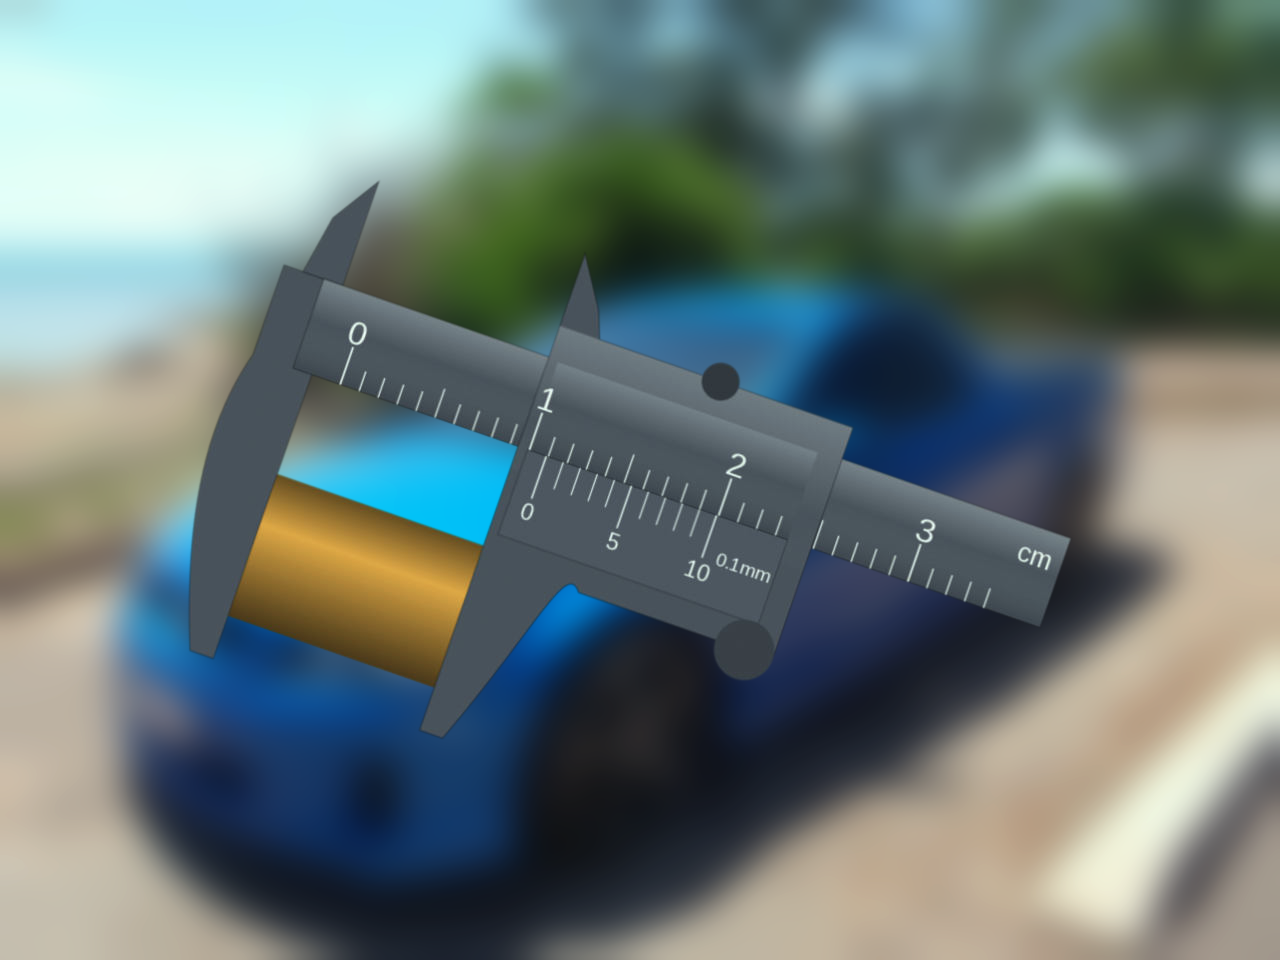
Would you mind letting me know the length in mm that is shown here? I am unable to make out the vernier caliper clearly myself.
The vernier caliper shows 10.9 mm
